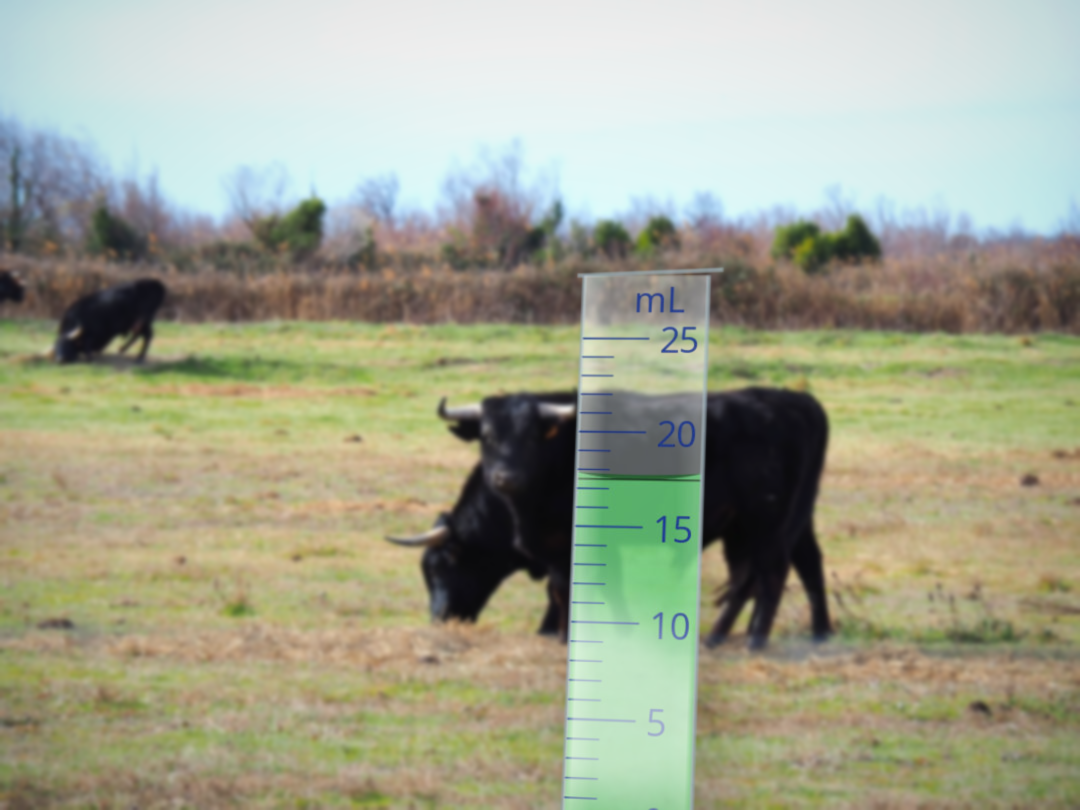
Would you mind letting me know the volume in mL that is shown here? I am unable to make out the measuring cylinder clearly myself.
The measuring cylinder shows 17.5 mL
